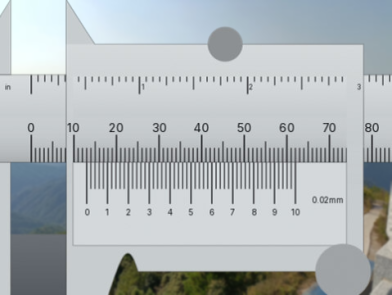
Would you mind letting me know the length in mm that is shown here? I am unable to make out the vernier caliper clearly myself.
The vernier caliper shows 13.0 mm
